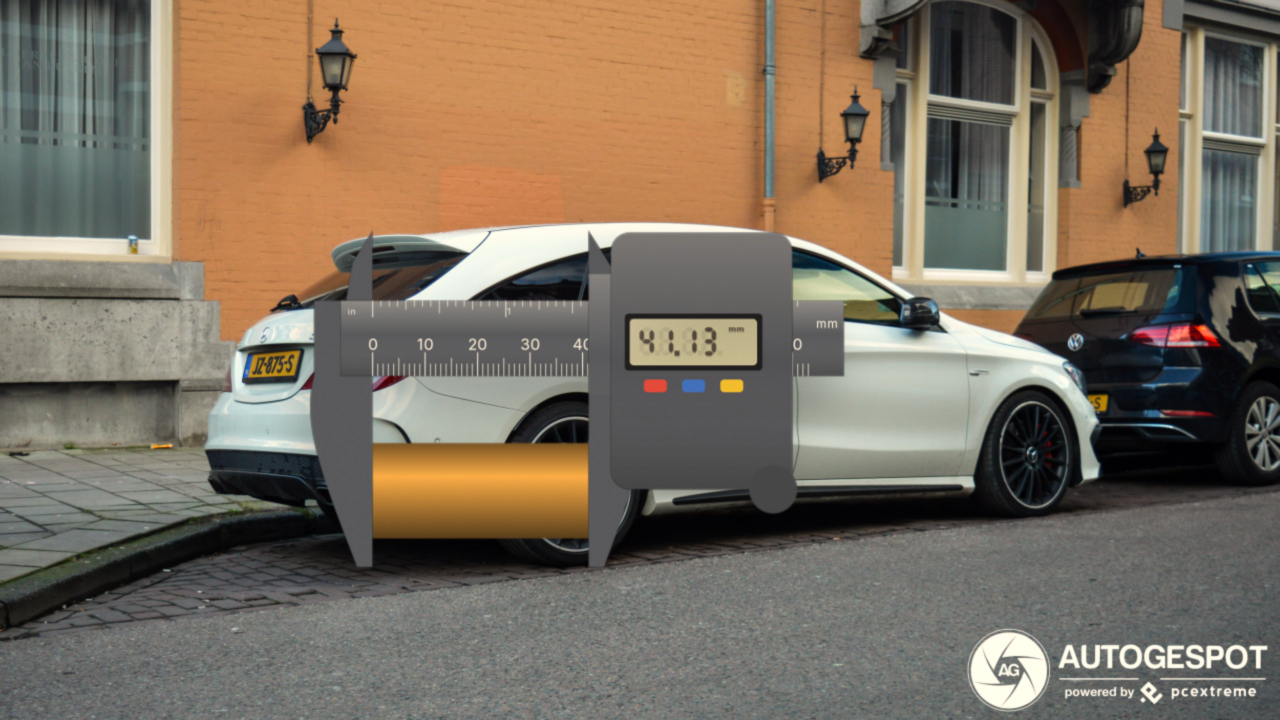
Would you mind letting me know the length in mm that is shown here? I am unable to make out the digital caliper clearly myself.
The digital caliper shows 41.13 mm
